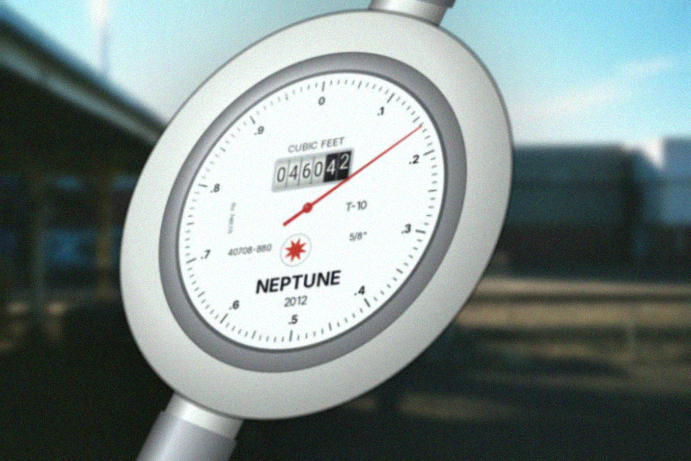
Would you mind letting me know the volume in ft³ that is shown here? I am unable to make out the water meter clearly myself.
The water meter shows 46042.16 ft³
